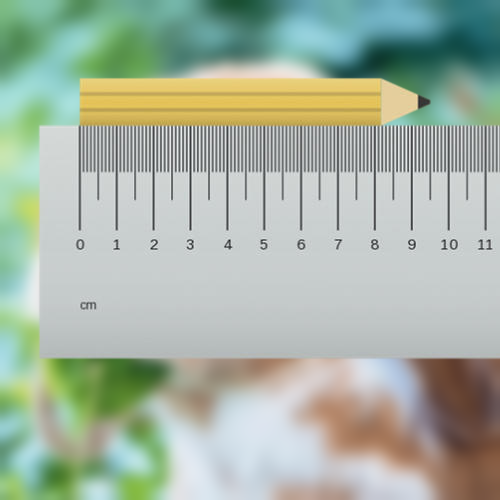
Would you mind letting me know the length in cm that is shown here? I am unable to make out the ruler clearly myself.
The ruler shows 9.5 cm
